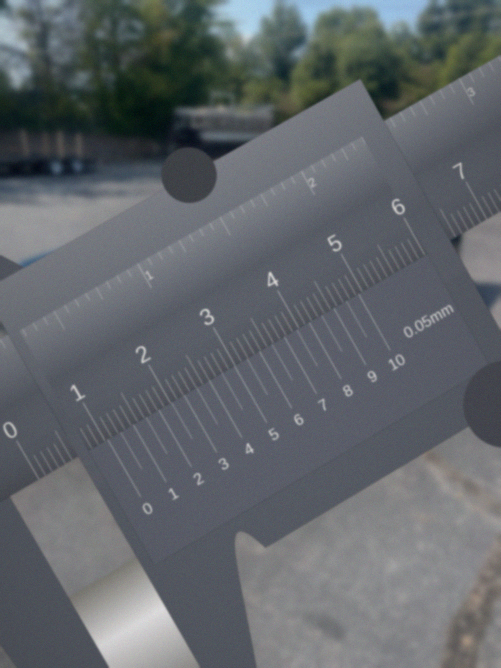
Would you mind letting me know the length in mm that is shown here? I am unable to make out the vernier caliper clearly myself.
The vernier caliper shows 10.4 mm
